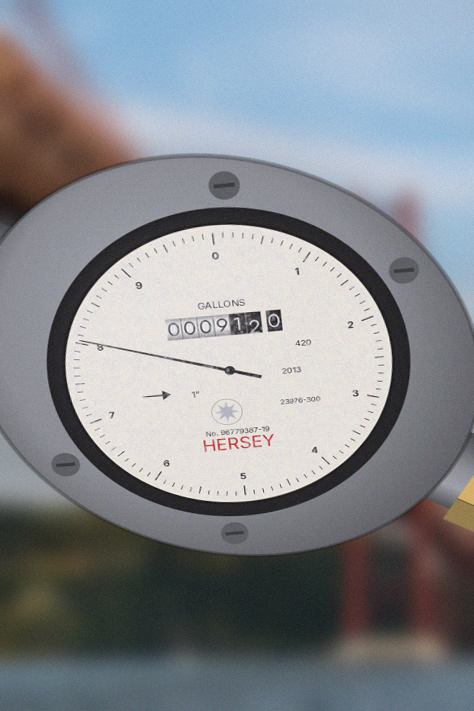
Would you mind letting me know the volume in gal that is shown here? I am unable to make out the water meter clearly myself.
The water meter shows 9118.0 gal
